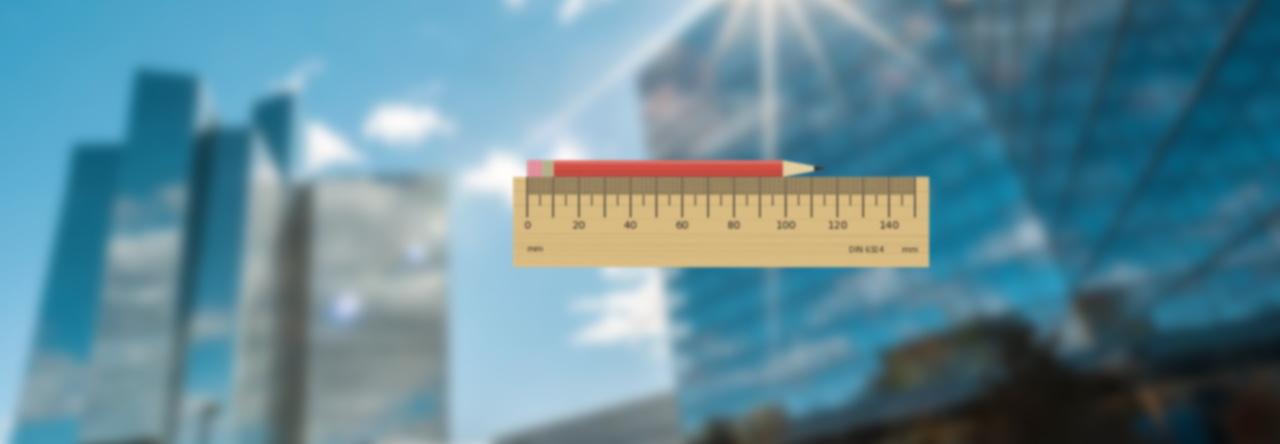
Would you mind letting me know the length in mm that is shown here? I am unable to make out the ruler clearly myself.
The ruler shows 115 mm
